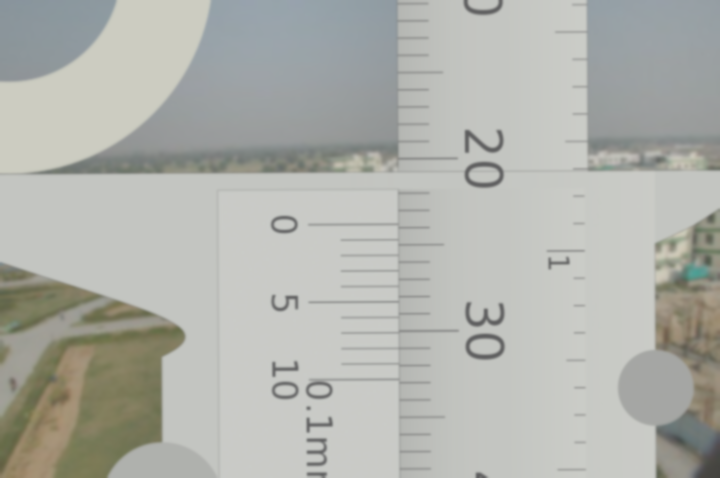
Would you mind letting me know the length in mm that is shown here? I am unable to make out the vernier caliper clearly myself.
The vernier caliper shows 23.8 mm
